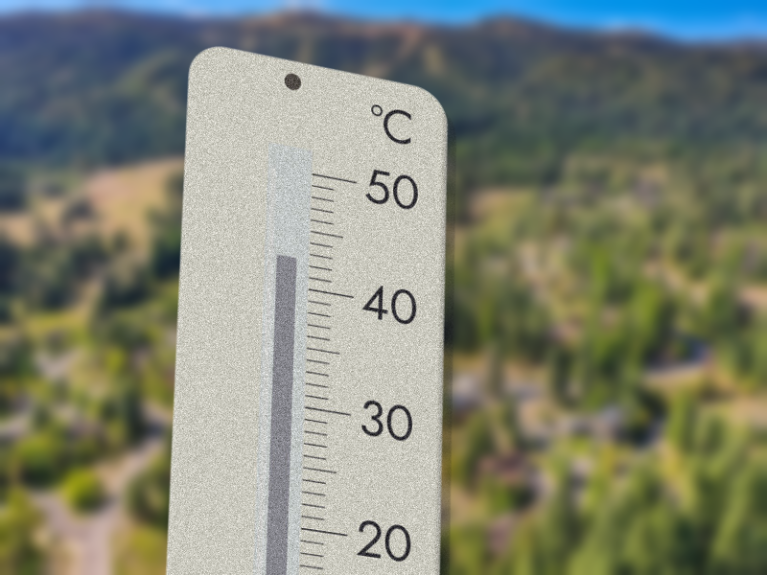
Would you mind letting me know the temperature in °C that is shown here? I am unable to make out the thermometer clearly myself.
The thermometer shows 42.5 °C
